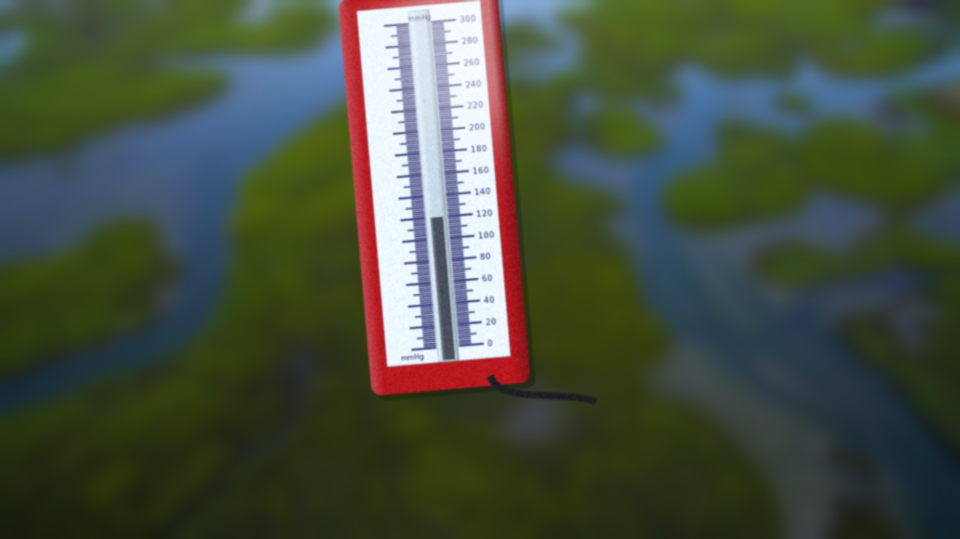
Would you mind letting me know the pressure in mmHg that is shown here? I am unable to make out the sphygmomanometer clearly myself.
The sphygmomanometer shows 120 mmHg
